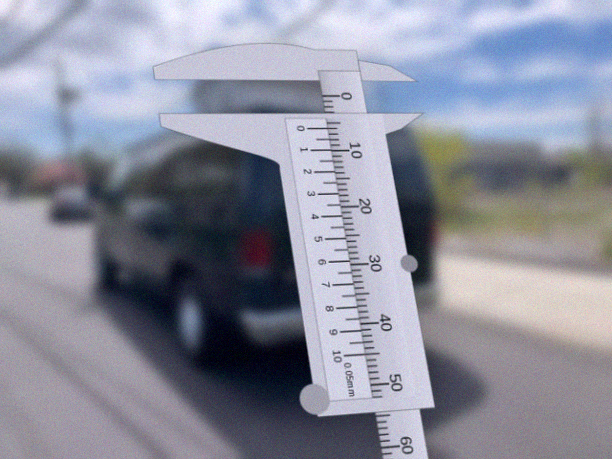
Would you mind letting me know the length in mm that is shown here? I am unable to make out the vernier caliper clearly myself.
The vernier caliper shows 6.0 mm
